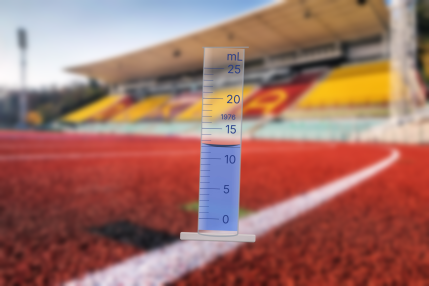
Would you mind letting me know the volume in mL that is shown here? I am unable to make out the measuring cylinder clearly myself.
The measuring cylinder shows 12 mL
